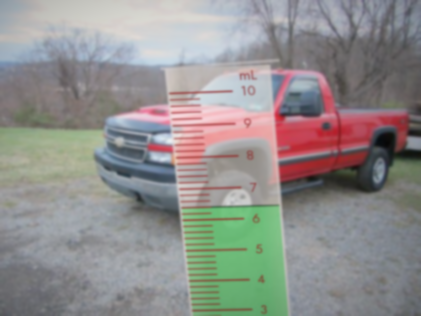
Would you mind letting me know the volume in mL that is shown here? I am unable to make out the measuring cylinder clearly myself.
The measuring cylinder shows 6.4 mL
